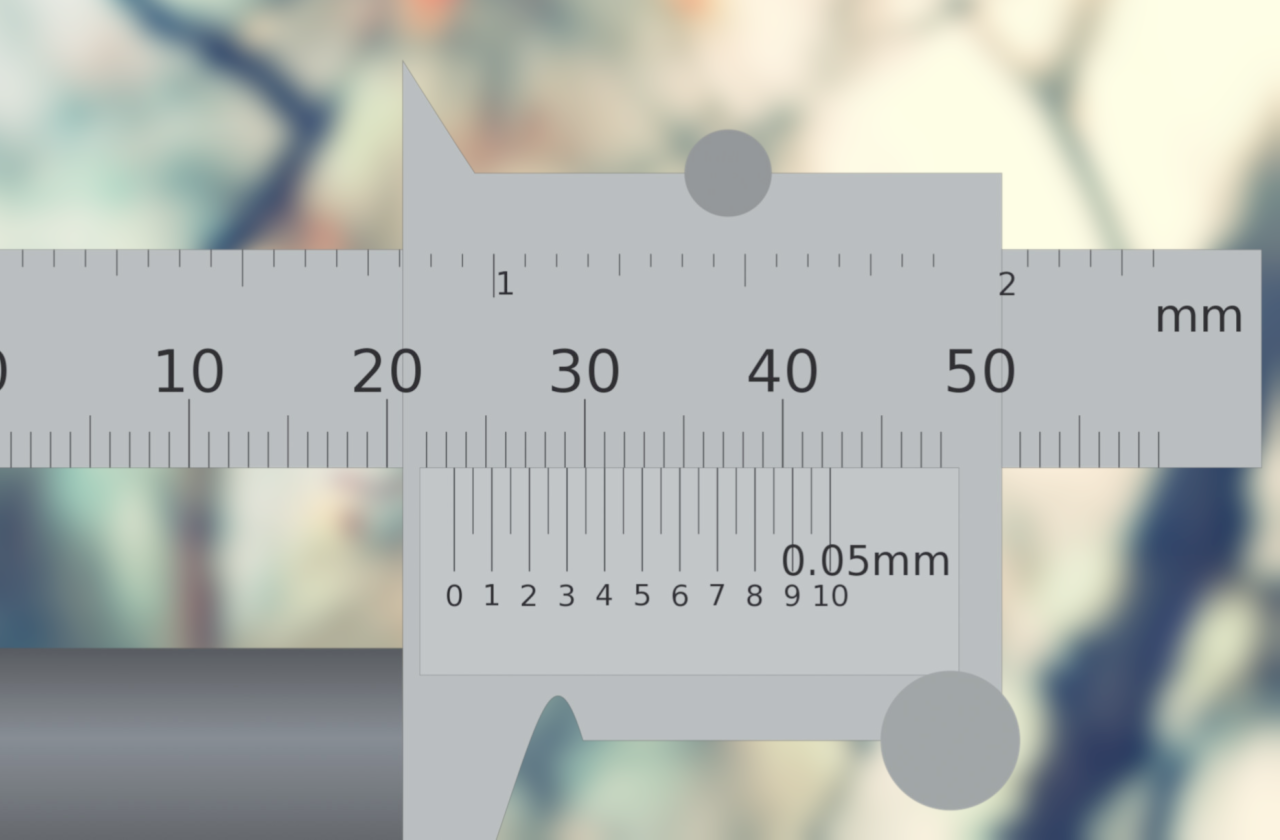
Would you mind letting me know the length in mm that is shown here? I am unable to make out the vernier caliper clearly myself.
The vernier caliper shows 23.4 mm
